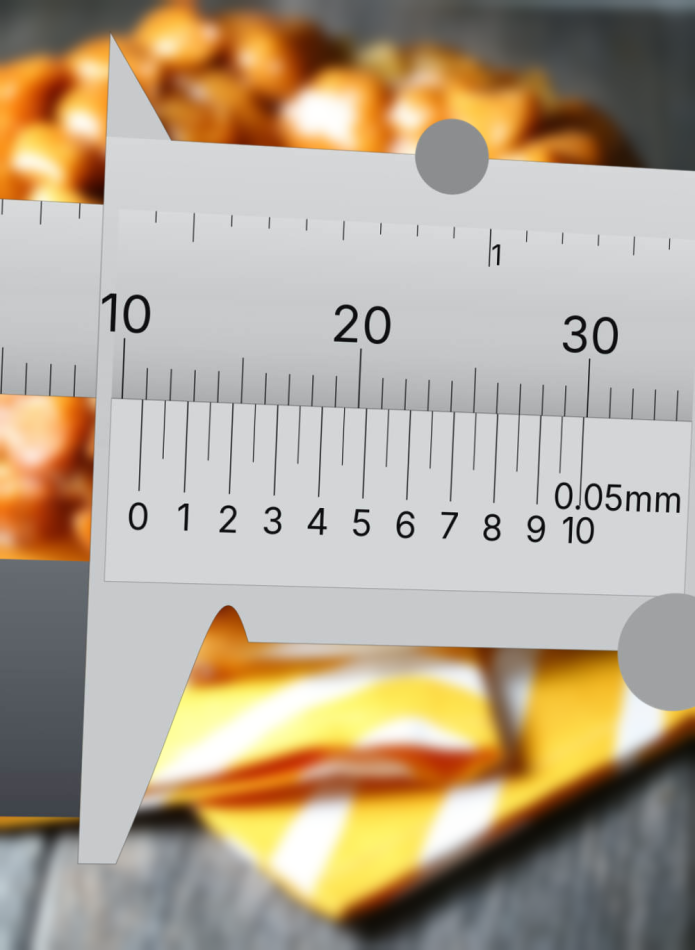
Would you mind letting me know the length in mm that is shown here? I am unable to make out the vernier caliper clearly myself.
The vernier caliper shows 10.85 mm
